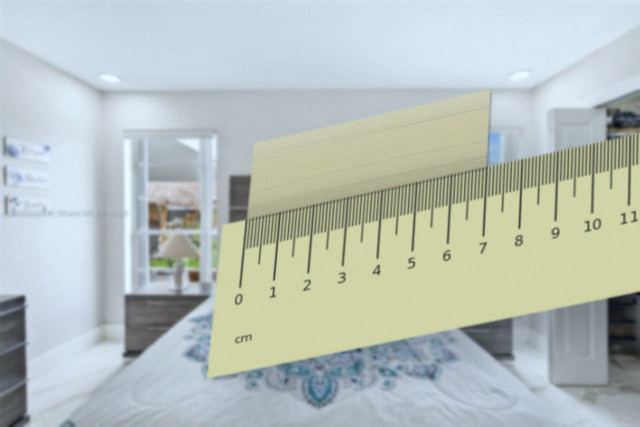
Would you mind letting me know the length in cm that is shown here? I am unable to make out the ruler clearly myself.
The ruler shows 7 cm
